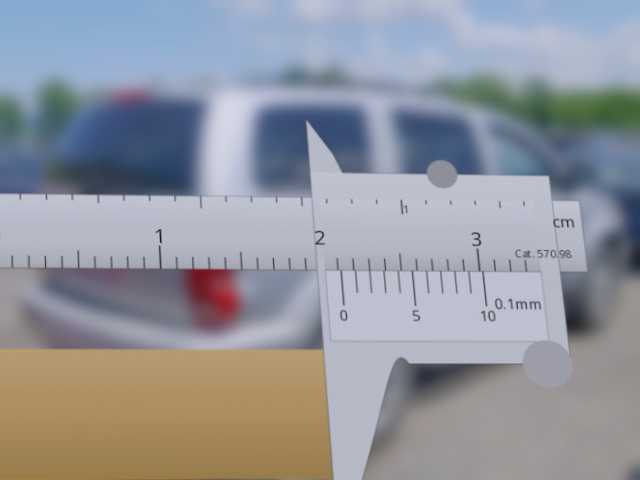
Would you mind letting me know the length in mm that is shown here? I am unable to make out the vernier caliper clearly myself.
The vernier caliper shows 21.2 mm
